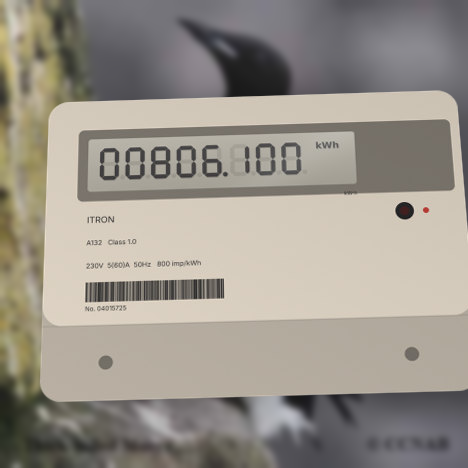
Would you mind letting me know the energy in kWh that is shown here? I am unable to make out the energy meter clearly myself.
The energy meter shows 806.100 kWh
